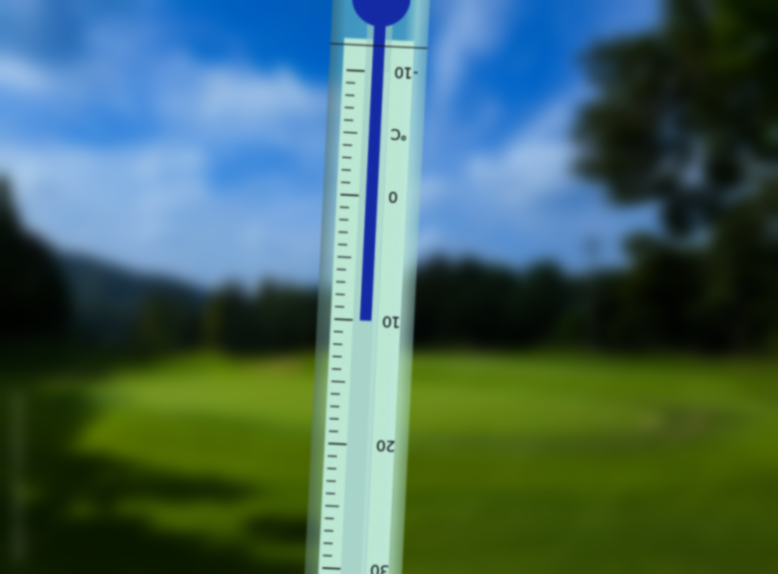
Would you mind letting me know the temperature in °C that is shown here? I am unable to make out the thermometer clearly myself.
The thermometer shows 10 °C
